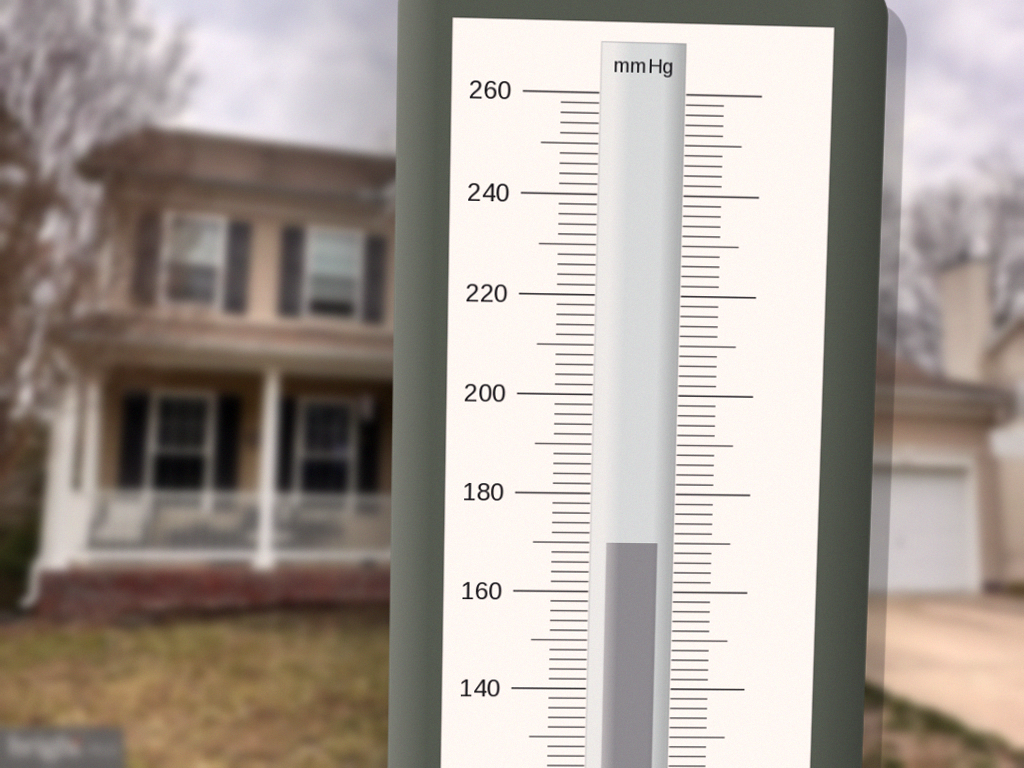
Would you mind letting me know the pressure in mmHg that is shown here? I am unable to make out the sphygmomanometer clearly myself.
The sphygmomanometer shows 170 mmHg
